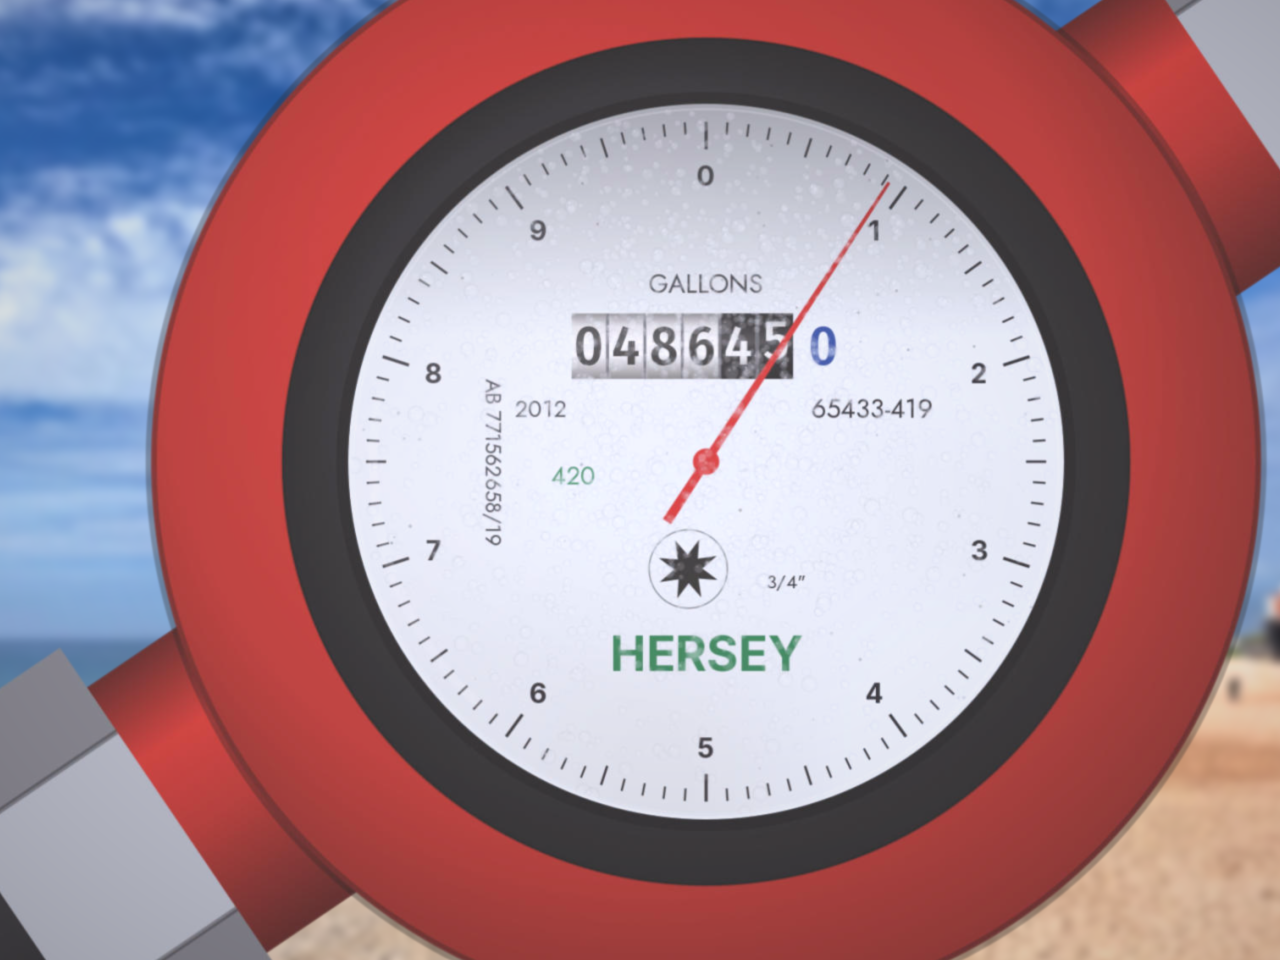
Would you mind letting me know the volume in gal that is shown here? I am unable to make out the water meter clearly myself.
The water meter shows 486450.9 gal
